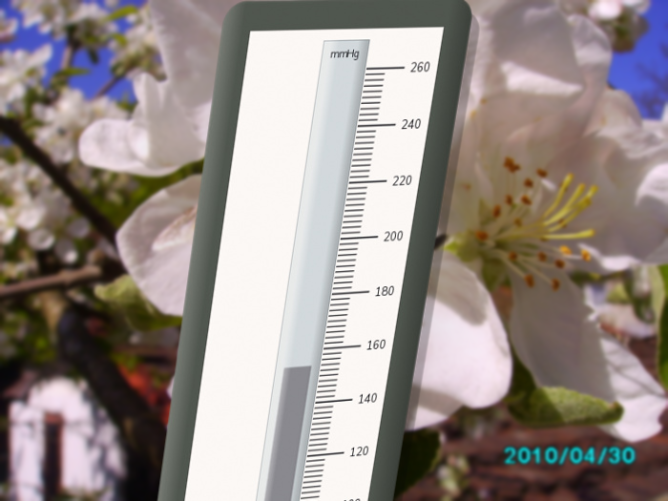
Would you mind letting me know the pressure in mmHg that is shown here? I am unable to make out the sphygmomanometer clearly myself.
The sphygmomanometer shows 154 mmHg
